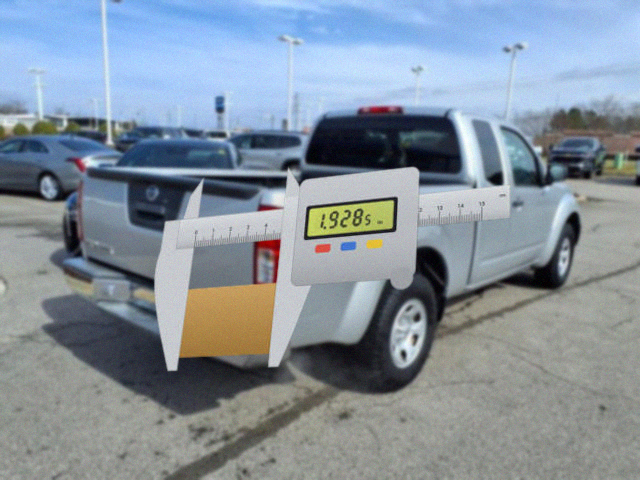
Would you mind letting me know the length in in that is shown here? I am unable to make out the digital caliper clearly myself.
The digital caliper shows 1.9285 in
